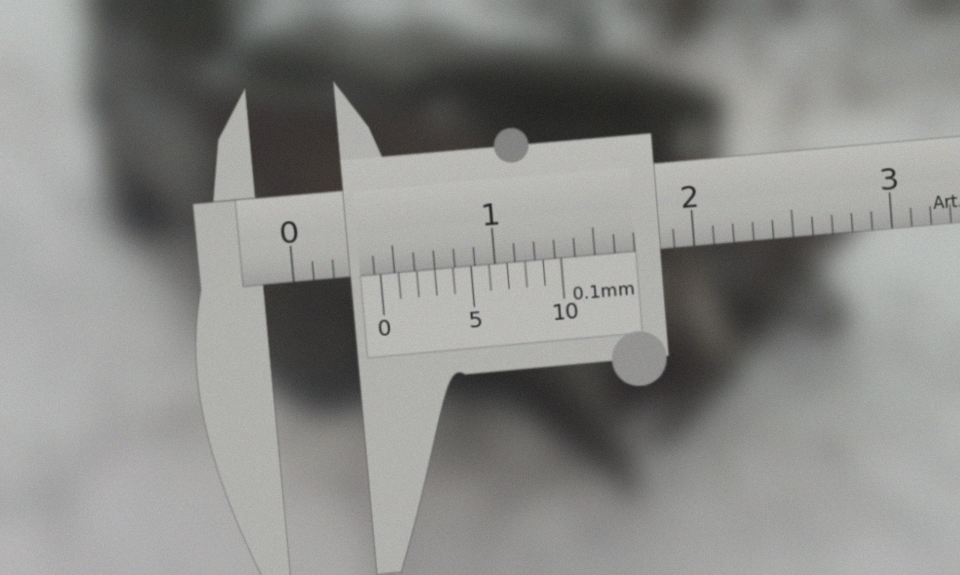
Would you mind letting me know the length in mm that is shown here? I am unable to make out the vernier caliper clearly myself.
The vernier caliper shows 4.3 mm
